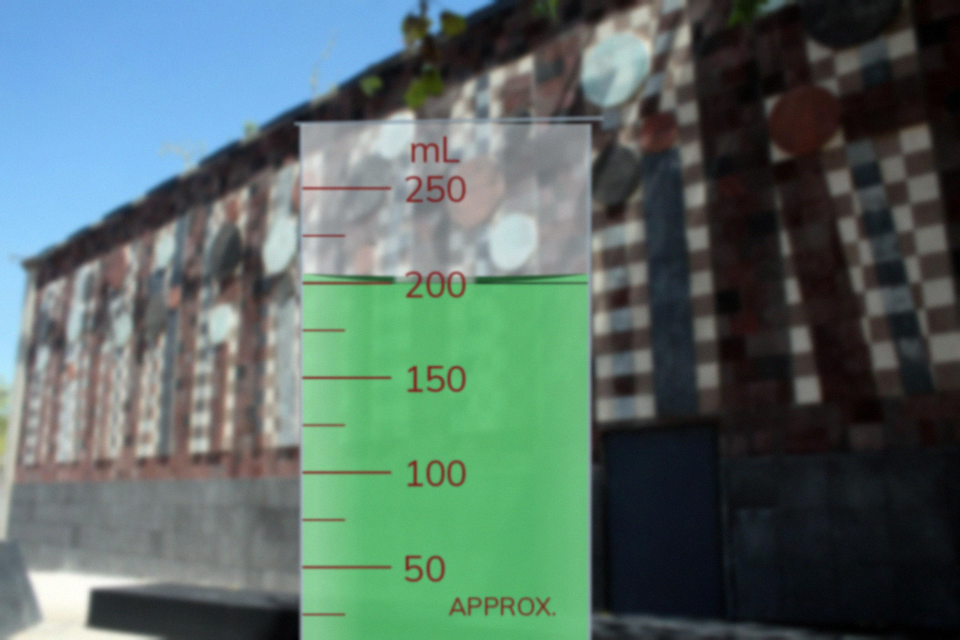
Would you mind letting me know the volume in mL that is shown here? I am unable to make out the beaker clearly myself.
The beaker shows 200 mL
